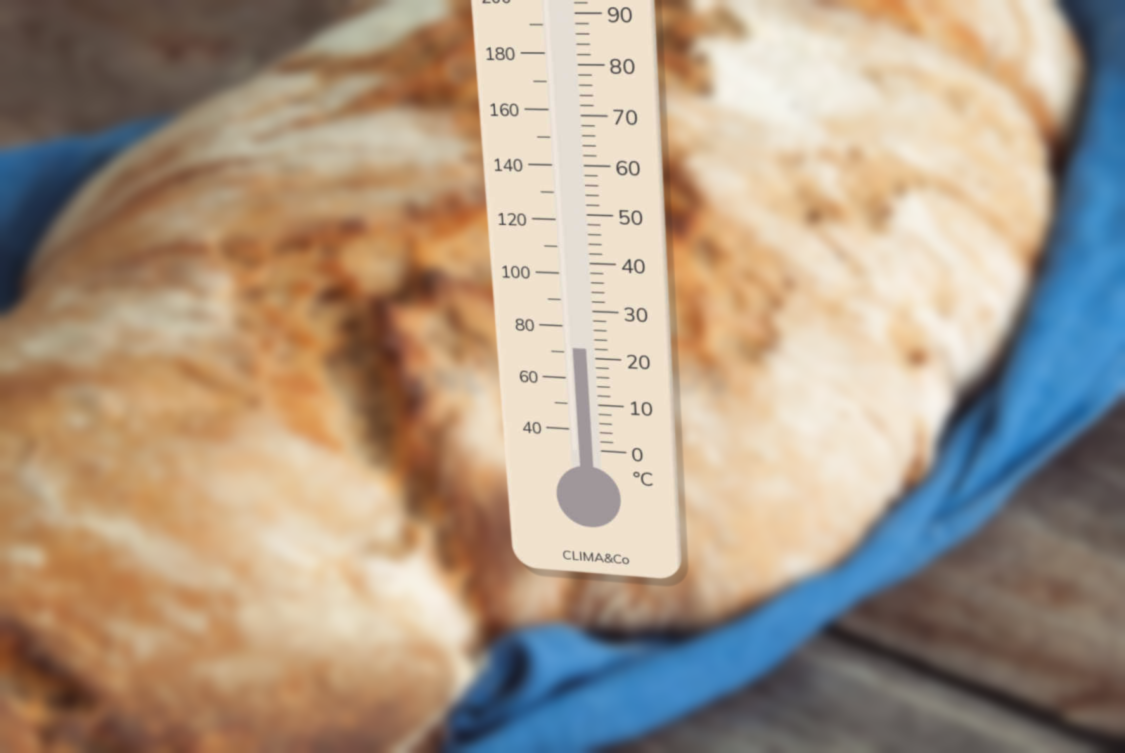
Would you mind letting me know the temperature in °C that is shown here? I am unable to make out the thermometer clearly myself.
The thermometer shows 22 °C
